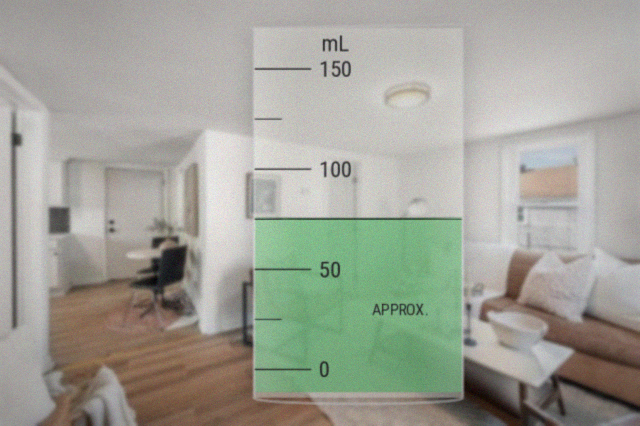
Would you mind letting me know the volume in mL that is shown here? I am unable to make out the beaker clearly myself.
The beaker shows 75 mL
